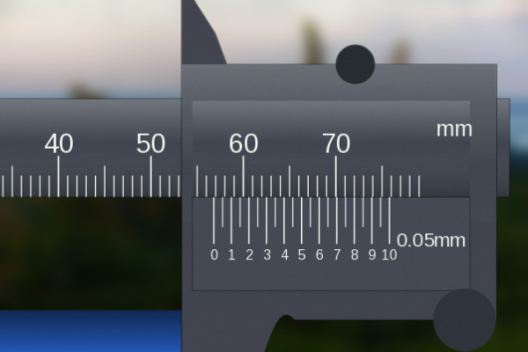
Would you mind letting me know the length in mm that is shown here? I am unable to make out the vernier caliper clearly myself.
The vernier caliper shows 56.8 mm
